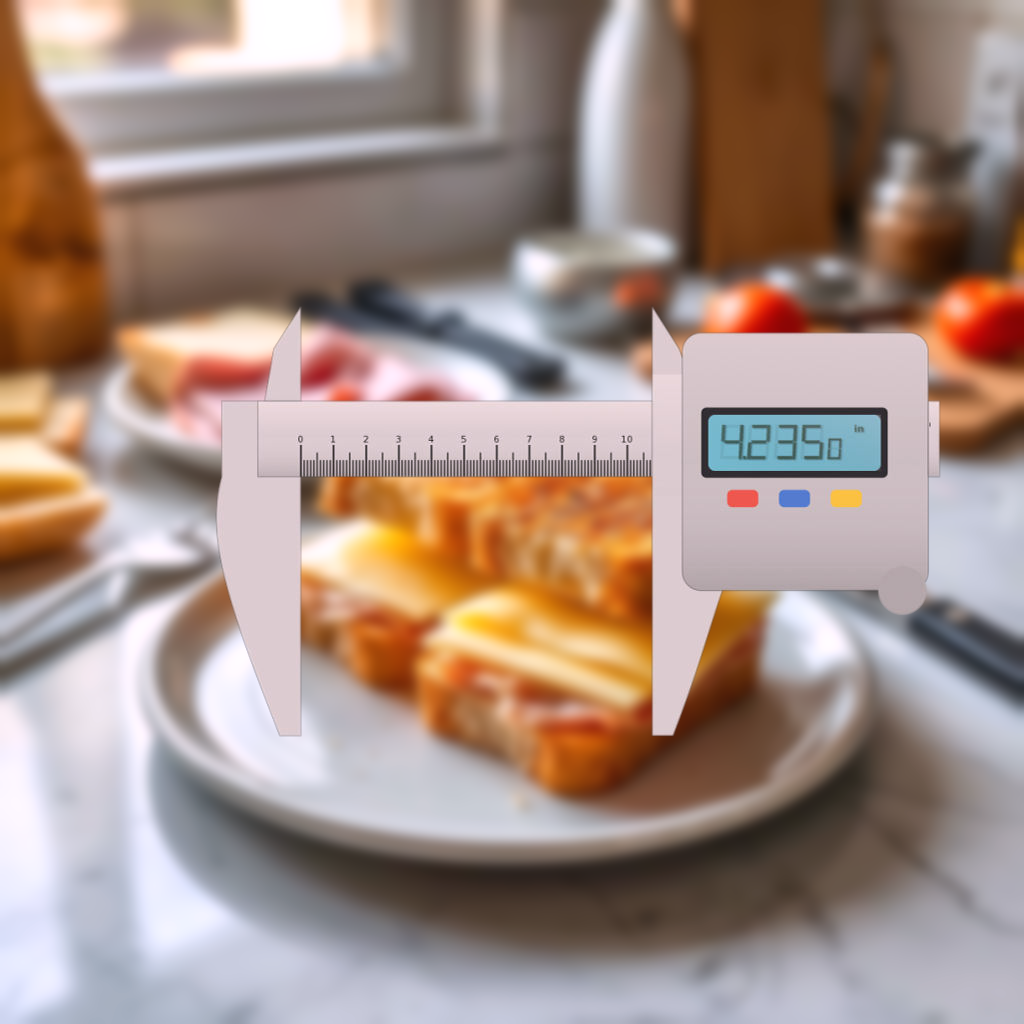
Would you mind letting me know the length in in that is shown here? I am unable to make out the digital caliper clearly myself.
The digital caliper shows 4.2350 in
